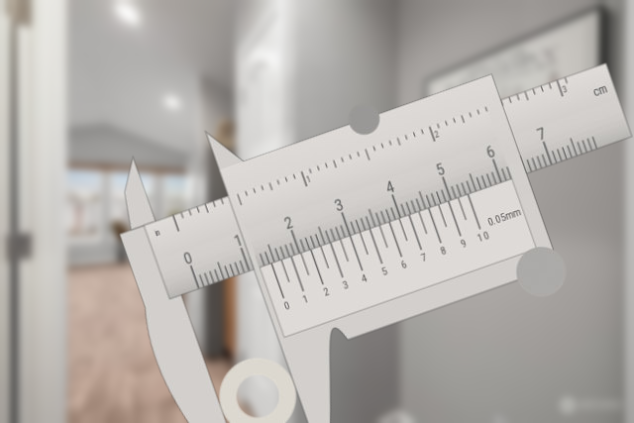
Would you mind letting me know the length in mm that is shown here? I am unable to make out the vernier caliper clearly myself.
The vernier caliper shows 14.4 mm
